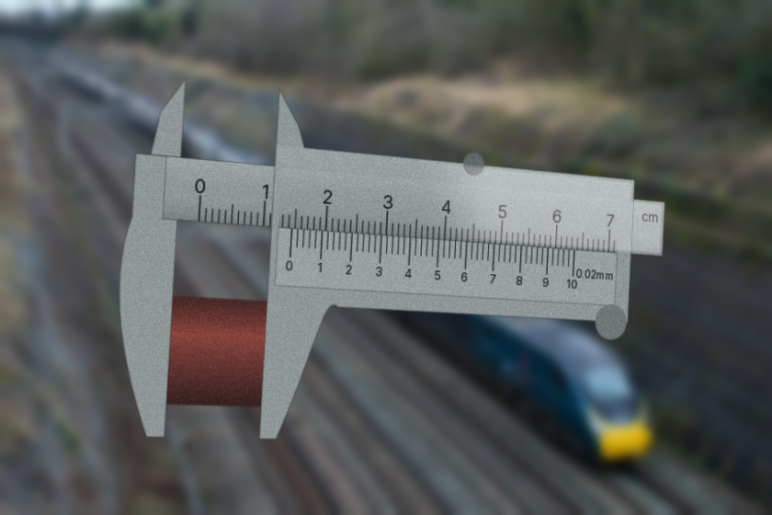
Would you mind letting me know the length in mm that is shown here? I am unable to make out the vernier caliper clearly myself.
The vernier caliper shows 14.5 mm
